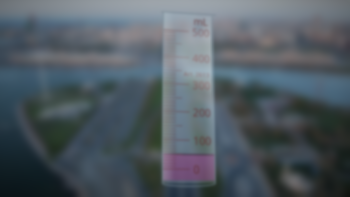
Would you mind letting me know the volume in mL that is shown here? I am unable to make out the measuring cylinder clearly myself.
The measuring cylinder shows 50 mL
